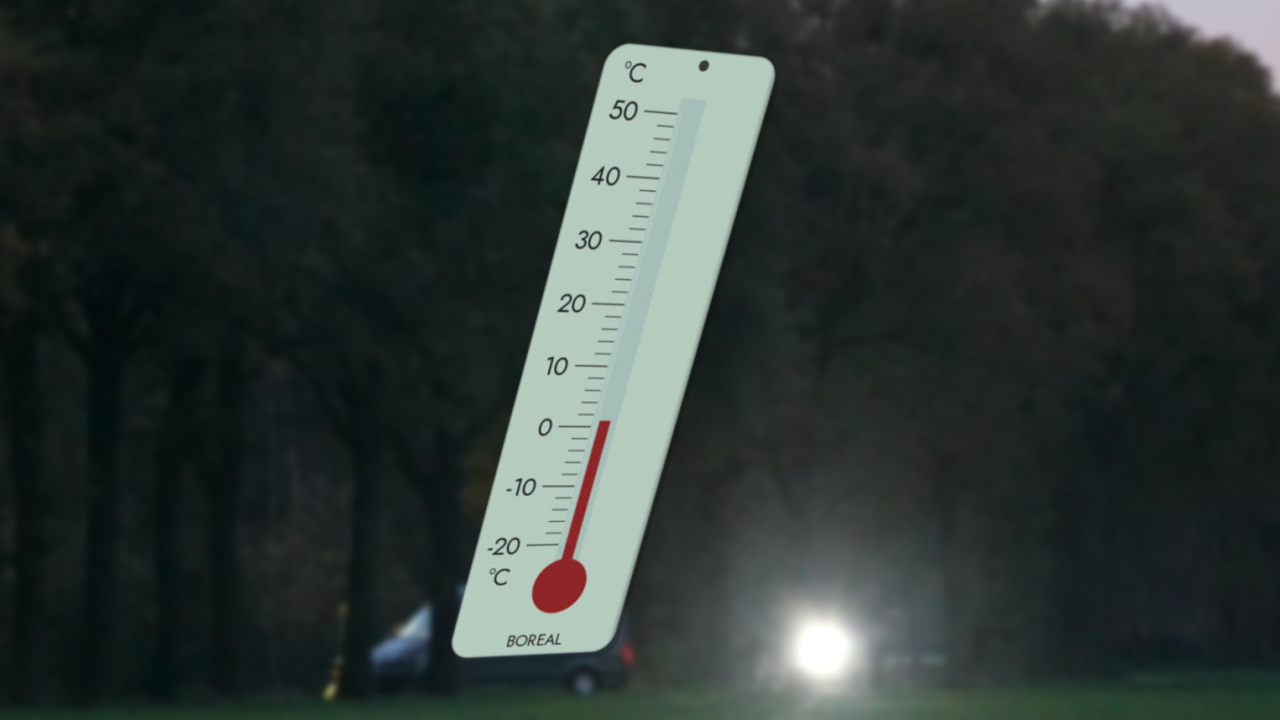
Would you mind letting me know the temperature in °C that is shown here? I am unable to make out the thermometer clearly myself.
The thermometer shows 1 °C
